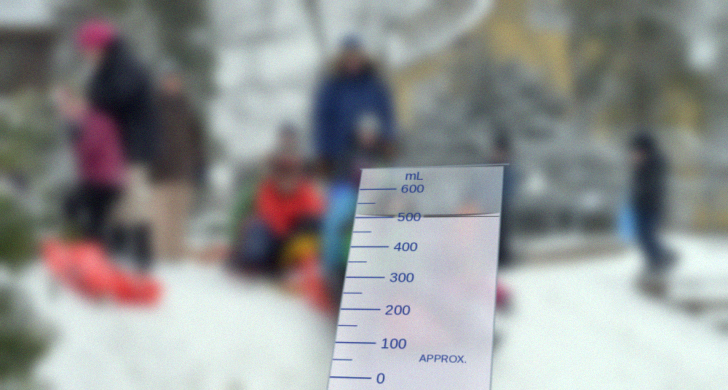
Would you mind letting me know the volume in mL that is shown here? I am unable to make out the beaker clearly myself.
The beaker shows 500 mL
